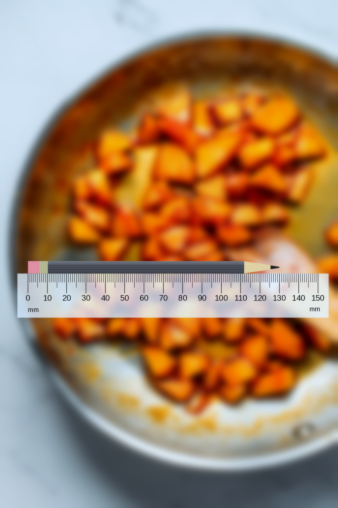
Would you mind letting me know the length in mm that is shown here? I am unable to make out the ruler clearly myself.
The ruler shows 130 mm
